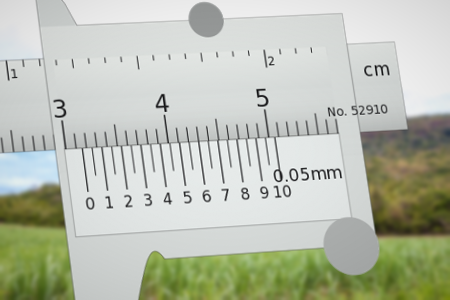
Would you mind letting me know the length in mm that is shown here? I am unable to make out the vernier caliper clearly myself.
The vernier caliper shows 31.6 mm
